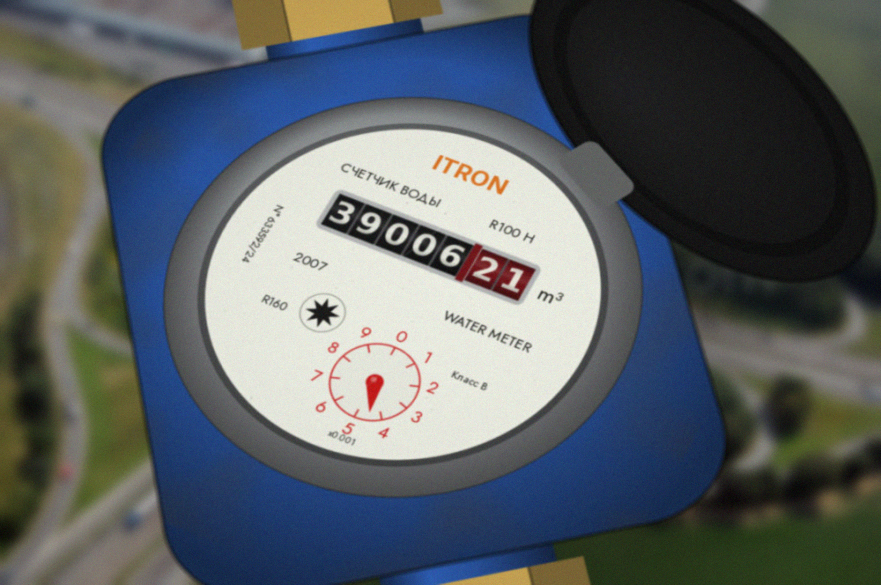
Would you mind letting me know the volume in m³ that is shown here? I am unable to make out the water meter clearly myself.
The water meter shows 39006.214 m³
